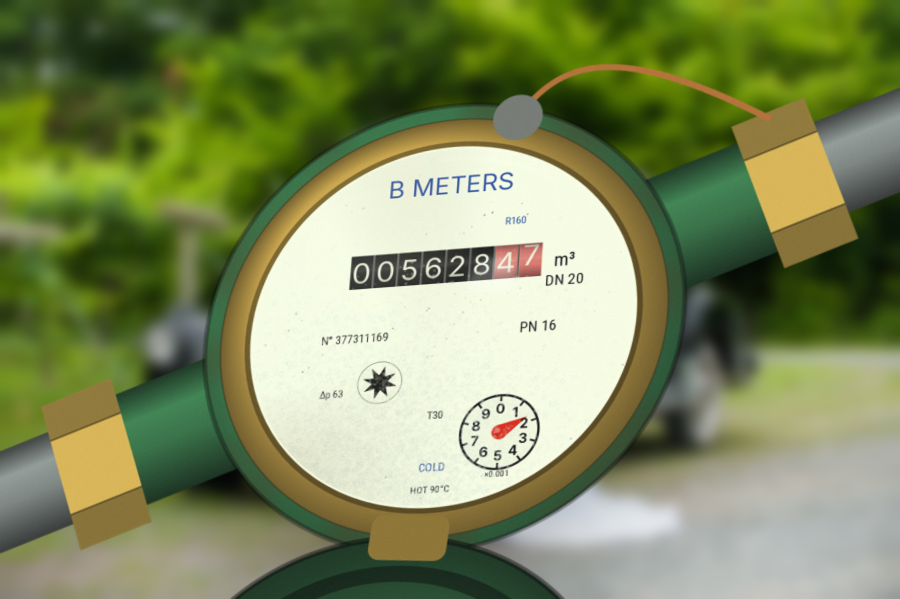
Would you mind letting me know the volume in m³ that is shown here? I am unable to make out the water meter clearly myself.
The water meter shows 5628.471 m³
